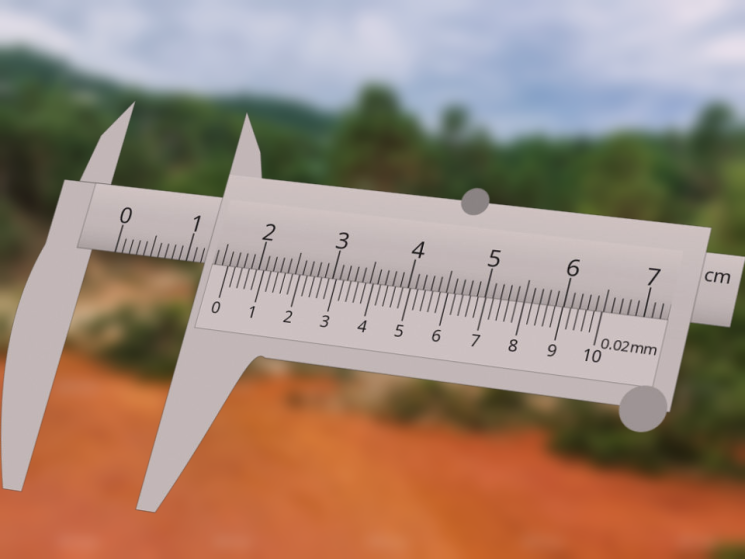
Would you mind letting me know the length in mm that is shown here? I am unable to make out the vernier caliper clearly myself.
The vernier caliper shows 15.8 mm
